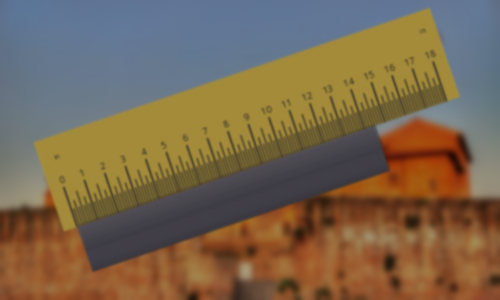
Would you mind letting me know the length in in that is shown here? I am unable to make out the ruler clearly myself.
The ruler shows 14.5 in
